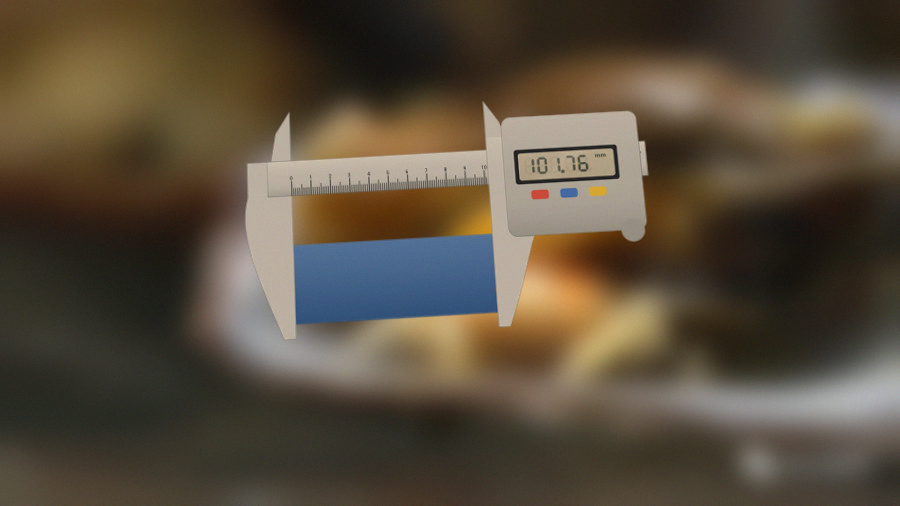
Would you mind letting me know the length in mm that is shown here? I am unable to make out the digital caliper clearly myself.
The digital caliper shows 101.76 mm
